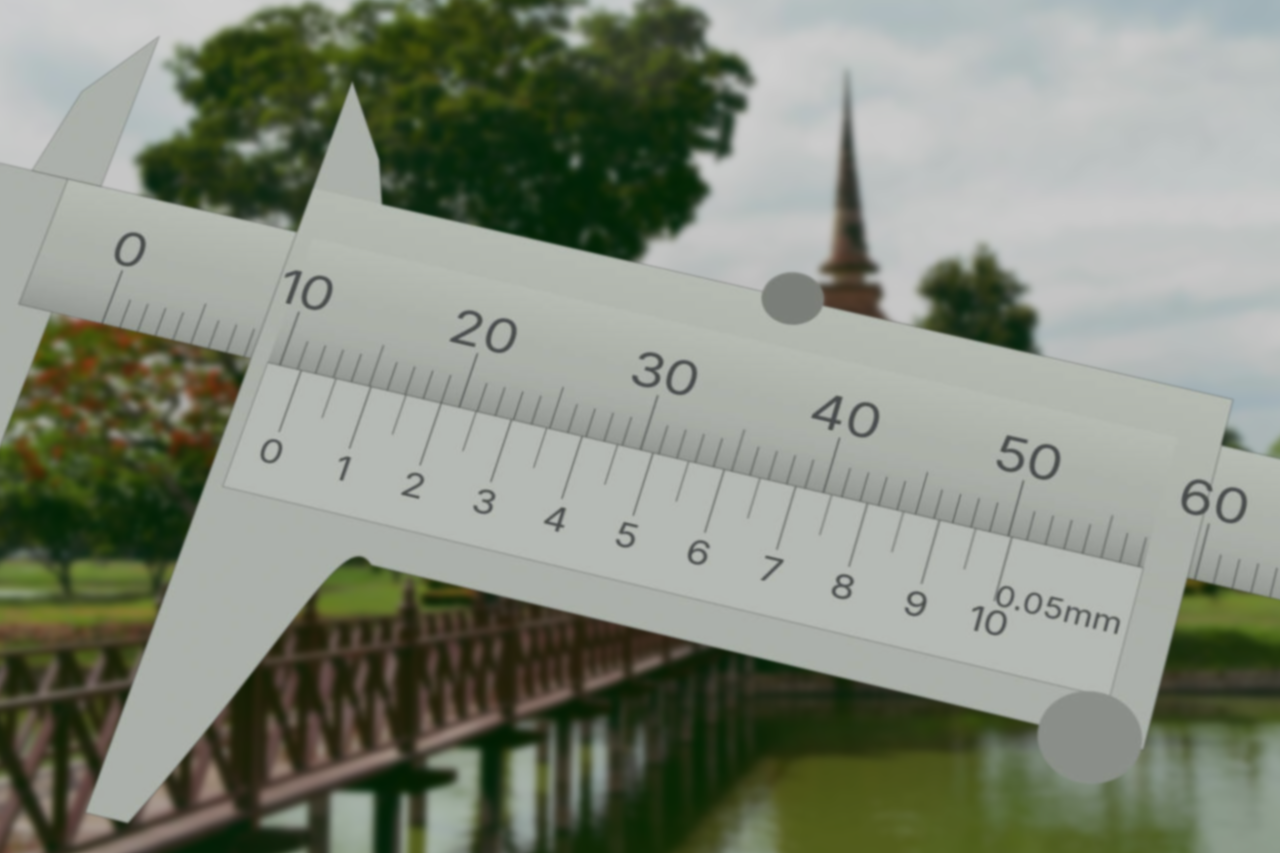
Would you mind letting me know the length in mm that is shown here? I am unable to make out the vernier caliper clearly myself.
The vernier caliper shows 11.2 mm
